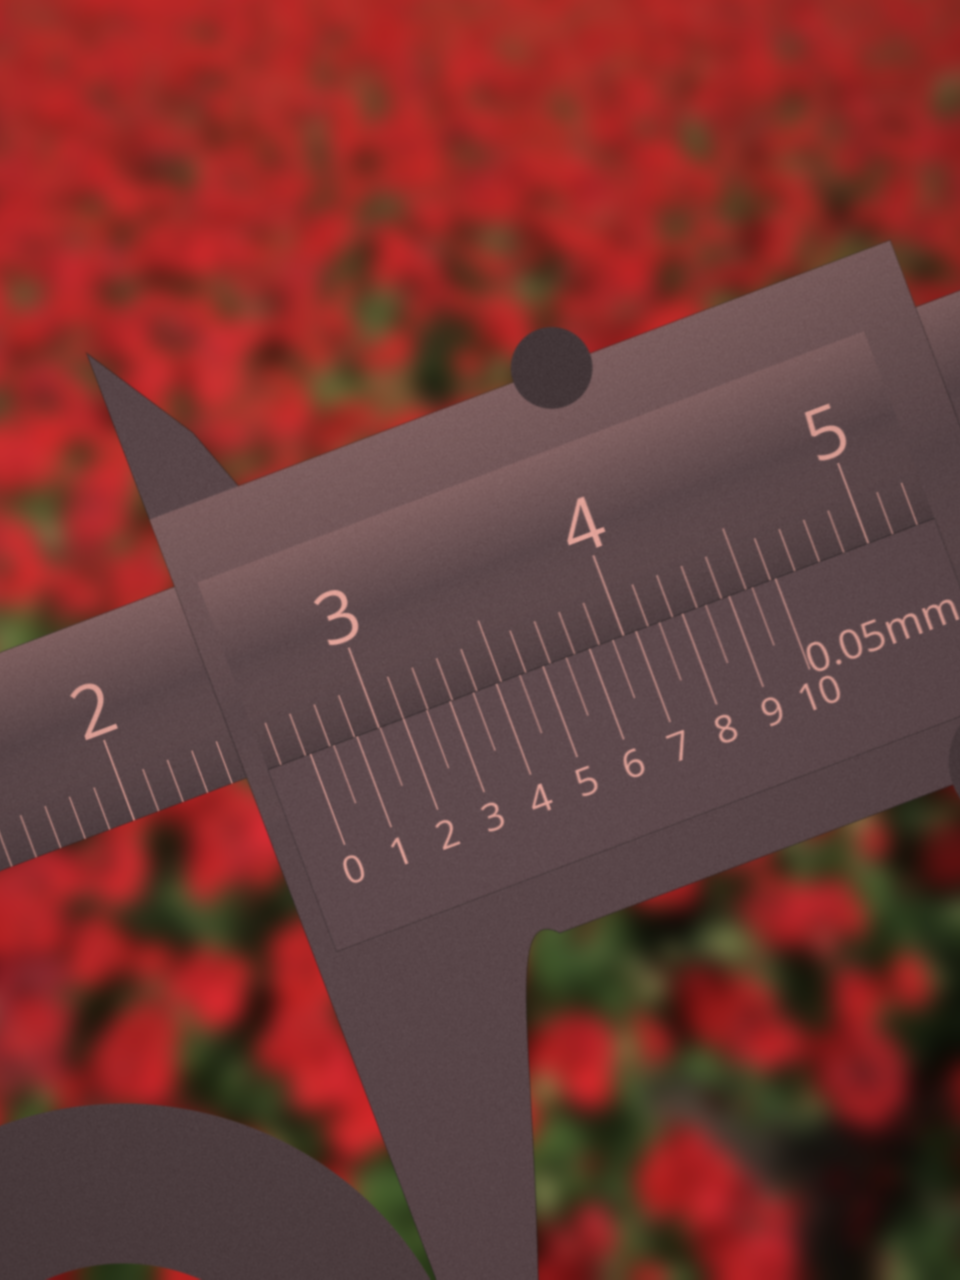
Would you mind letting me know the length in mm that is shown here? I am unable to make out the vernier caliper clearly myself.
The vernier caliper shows 27.2 mm
